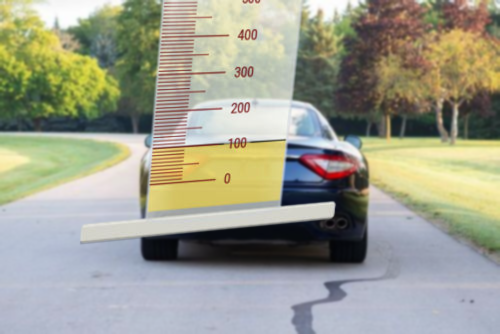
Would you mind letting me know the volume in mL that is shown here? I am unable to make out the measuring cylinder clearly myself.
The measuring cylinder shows 100 mL
